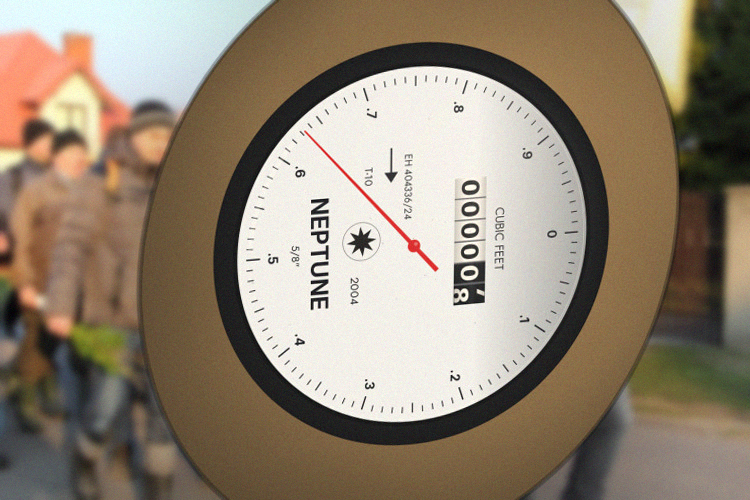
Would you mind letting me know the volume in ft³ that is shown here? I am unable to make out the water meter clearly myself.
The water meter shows 7.63 ft³
